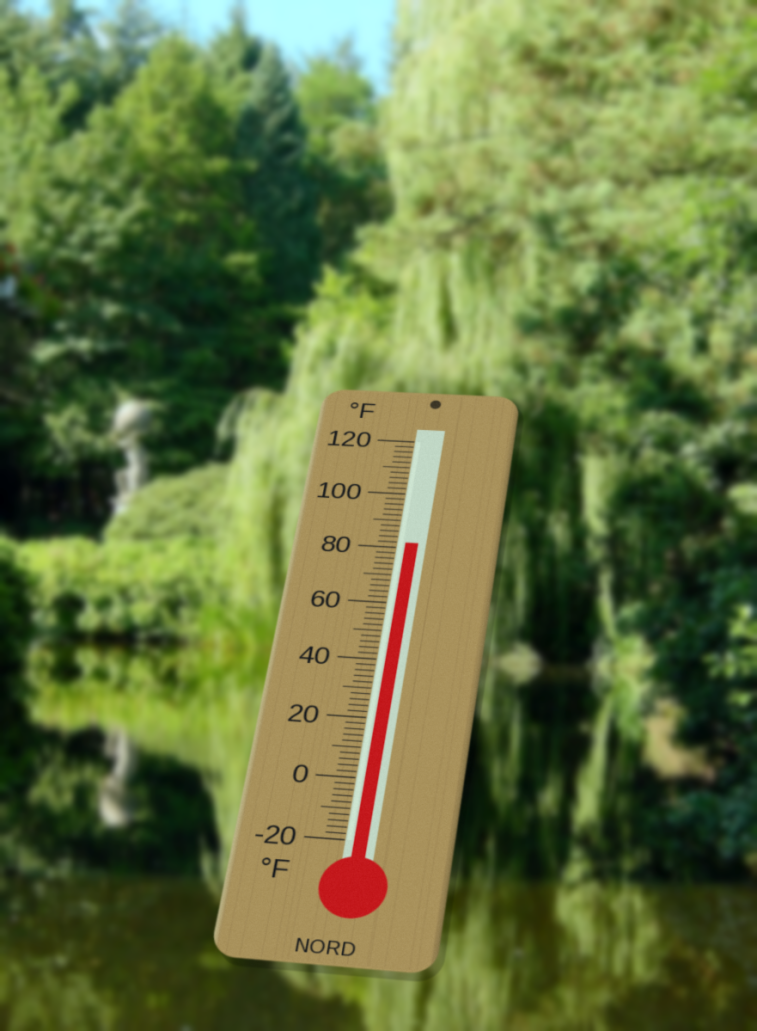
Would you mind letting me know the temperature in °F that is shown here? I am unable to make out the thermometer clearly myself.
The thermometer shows 82 °F
